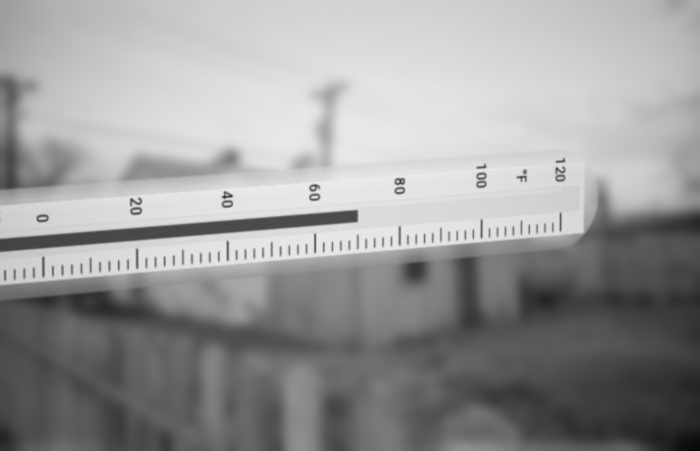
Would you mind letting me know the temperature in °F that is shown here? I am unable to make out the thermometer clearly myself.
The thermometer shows 70 °F
